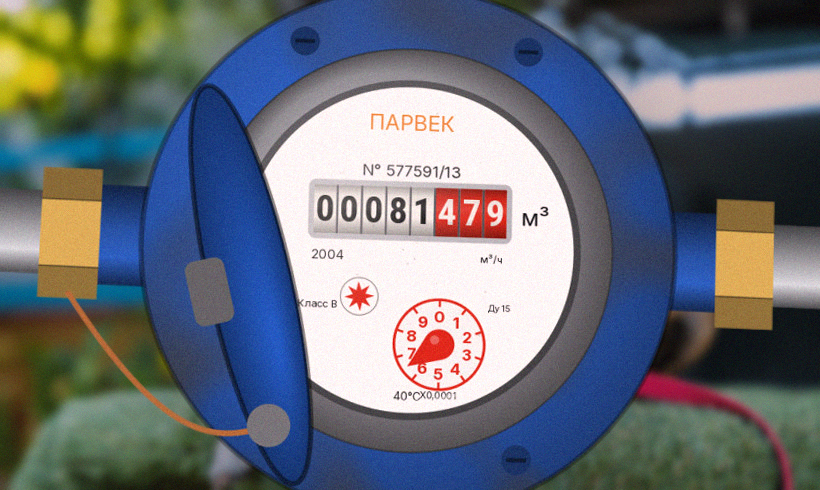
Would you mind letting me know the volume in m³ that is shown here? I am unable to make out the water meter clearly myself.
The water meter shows 81.4796 m³
